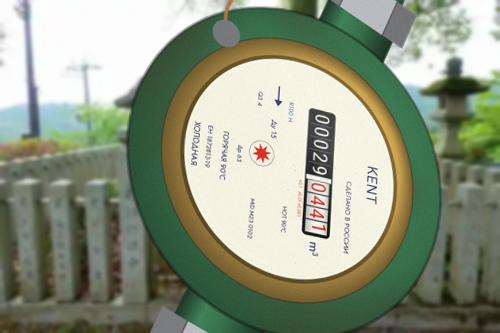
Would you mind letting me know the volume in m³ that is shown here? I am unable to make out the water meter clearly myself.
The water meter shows 29.0441 m³
